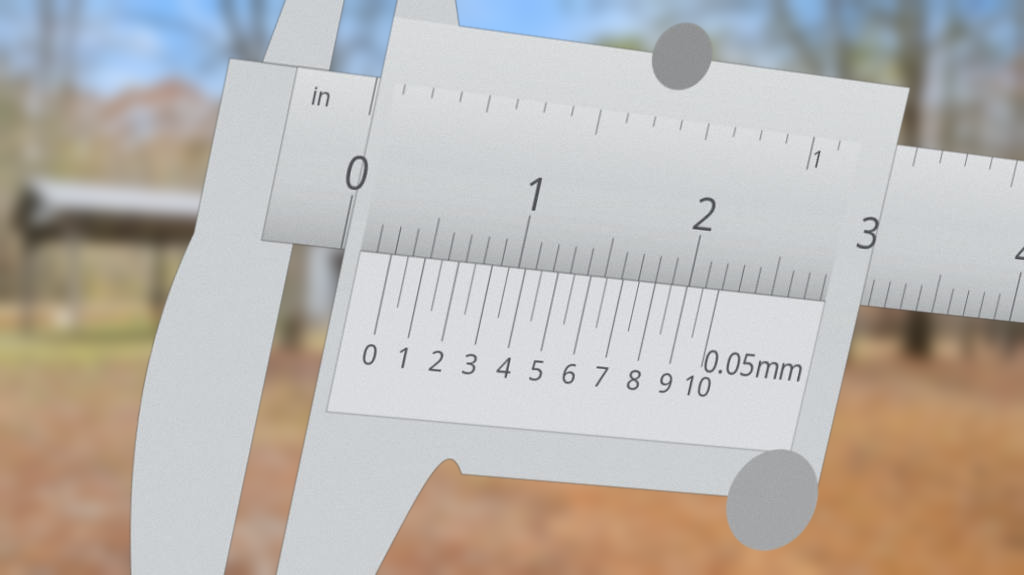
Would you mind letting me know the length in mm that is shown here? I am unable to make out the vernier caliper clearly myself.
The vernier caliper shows 2.8 mm
